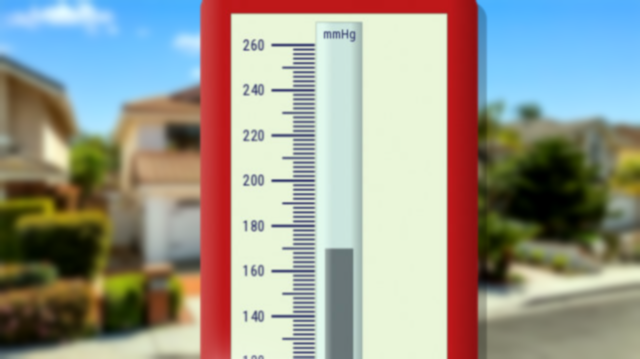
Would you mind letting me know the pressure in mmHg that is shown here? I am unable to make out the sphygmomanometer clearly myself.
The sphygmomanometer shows 170 mmHg
